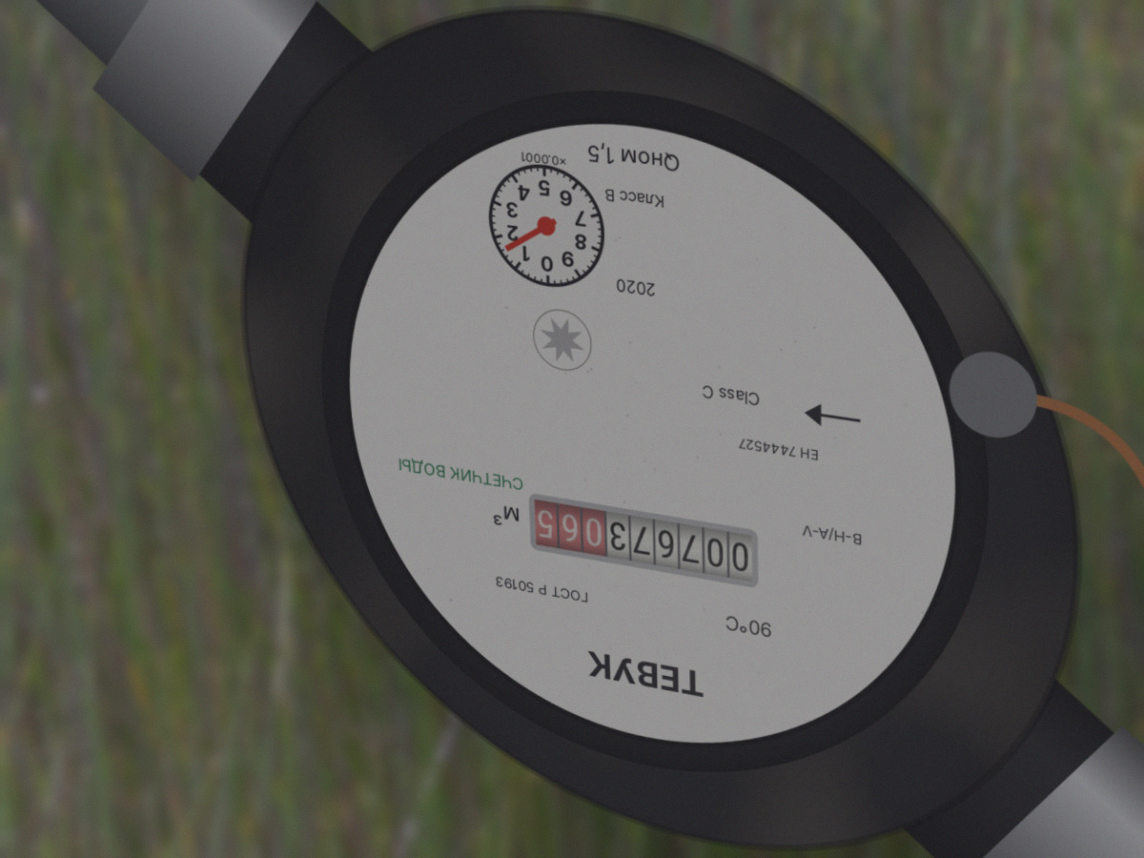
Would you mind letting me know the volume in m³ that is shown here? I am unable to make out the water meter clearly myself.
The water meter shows 7673.0651 m³
